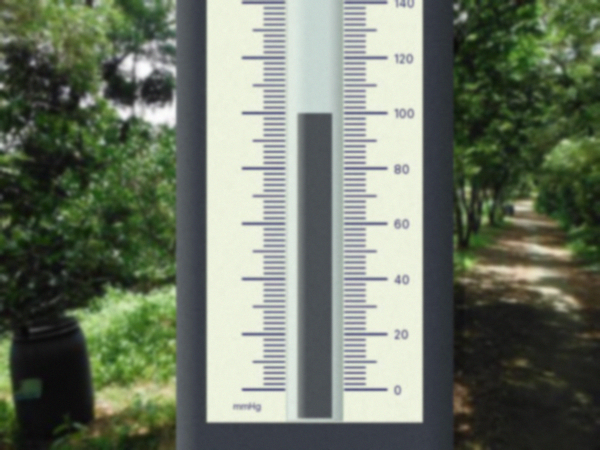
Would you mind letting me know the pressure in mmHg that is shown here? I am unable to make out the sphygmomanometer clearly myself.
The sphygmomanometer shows 100 mmHg
